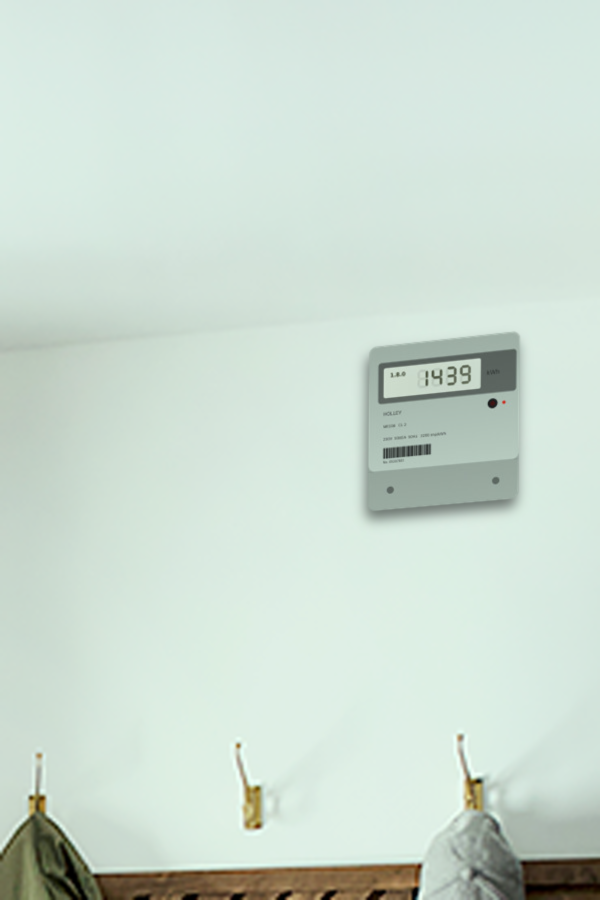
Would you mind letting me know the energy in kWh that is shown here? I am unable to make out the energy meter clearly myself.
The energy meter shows 1439 kWh
